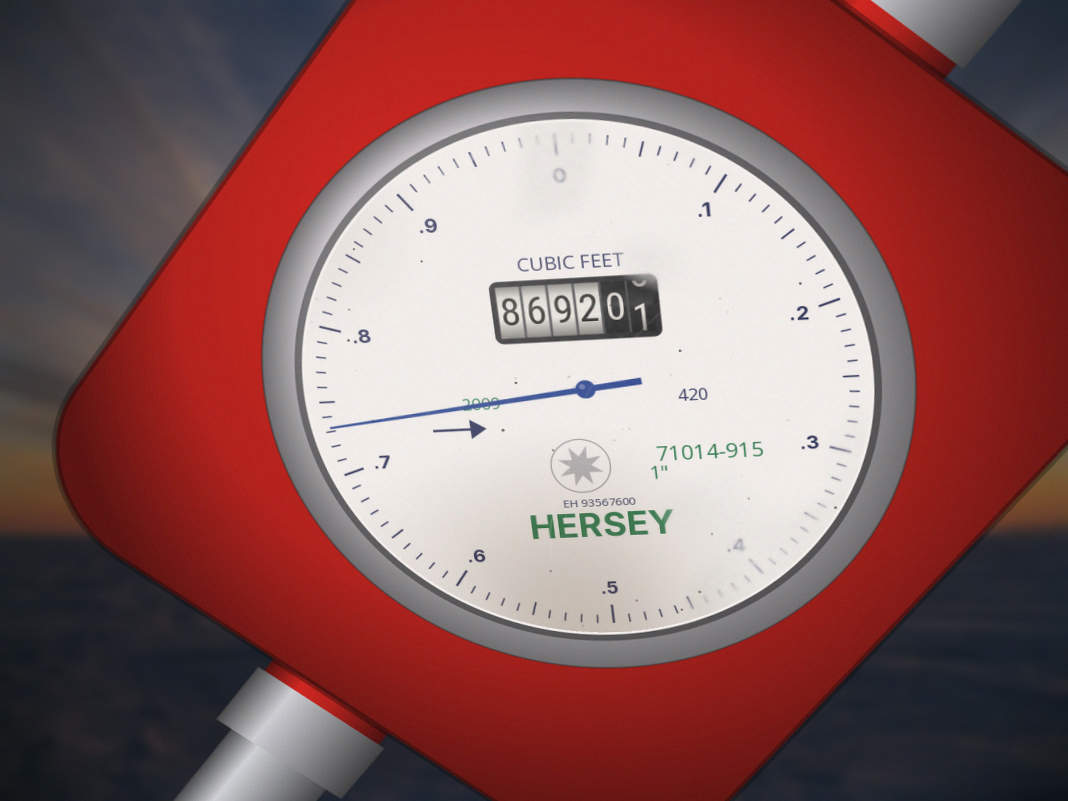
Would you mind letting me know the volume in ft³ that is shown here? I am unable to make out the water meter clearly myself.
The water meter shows 869200.73 ft³
